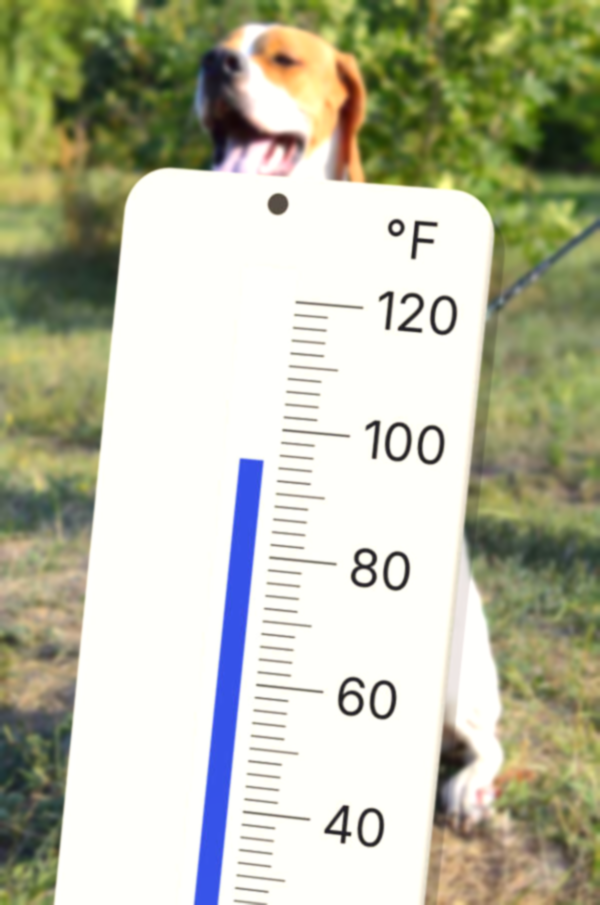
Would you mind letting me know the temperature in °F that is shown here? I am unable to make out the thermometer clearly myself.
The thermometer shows 95 °F
